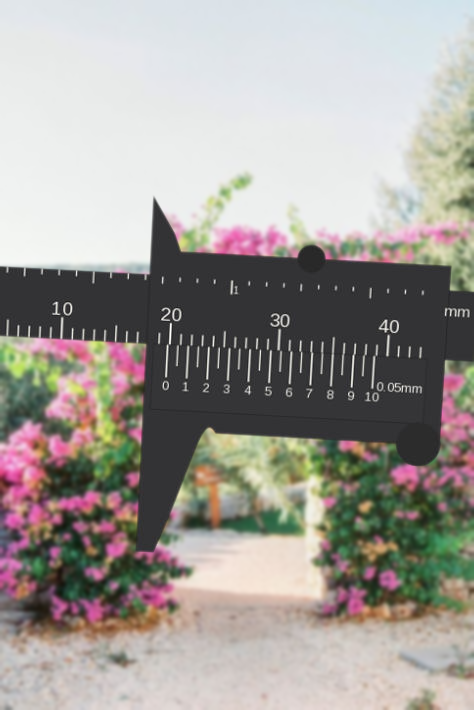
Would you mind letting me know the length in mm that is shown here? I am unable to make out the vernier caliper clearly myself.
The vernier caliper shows 19.8 mm
